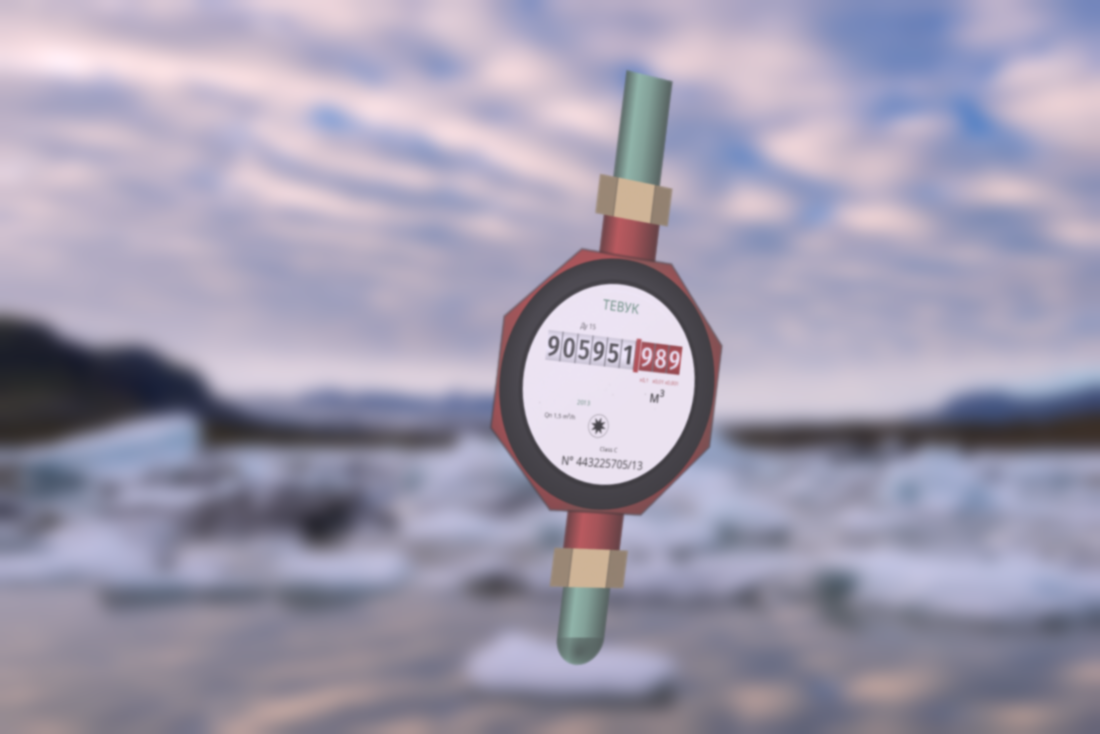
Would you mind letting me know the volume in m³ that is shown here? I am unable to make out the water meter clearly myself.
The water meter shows 905951.989 m³
